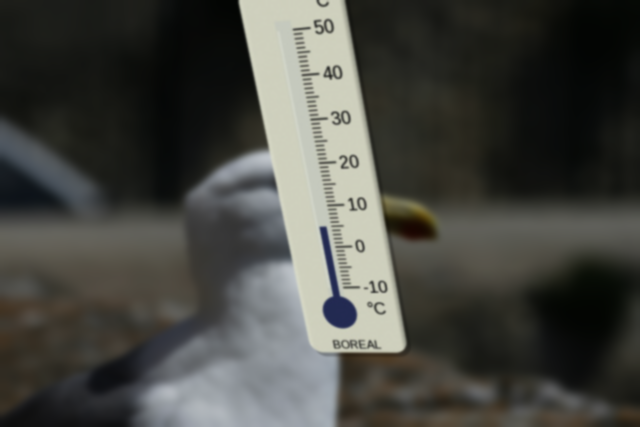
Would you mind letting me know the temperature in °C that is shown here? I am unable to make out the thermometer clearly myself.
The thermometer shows 5 °C
